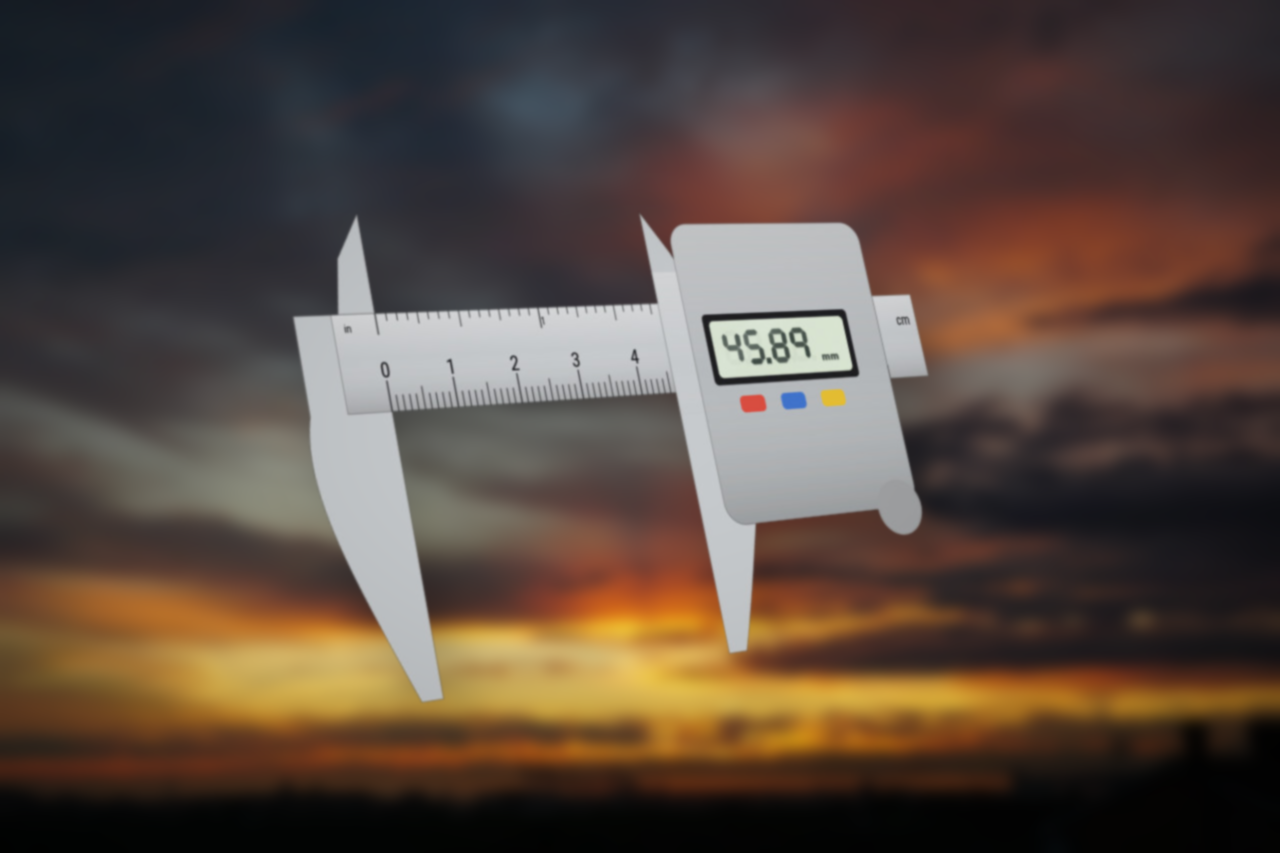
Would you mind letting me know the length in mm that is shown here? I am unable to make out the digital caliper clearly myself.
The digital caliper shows 45.89 mm
